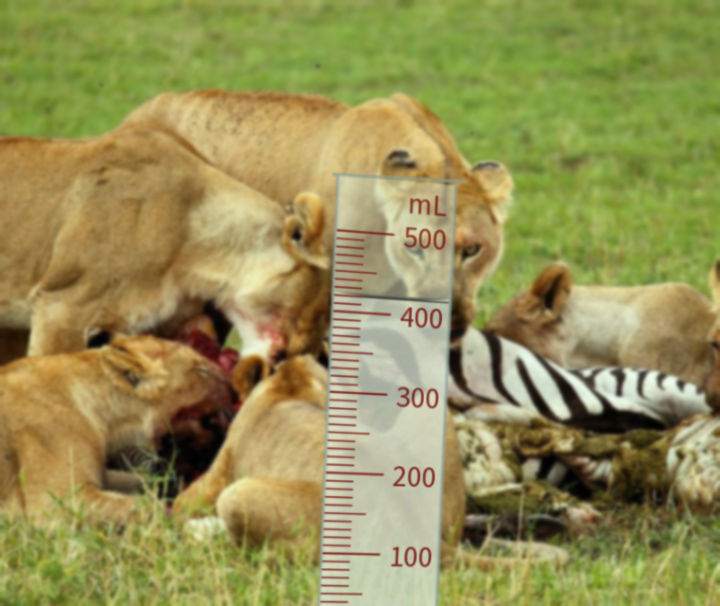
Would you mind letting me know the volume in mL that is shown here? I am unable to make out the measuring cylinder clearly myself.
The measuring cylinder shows 420 mL
